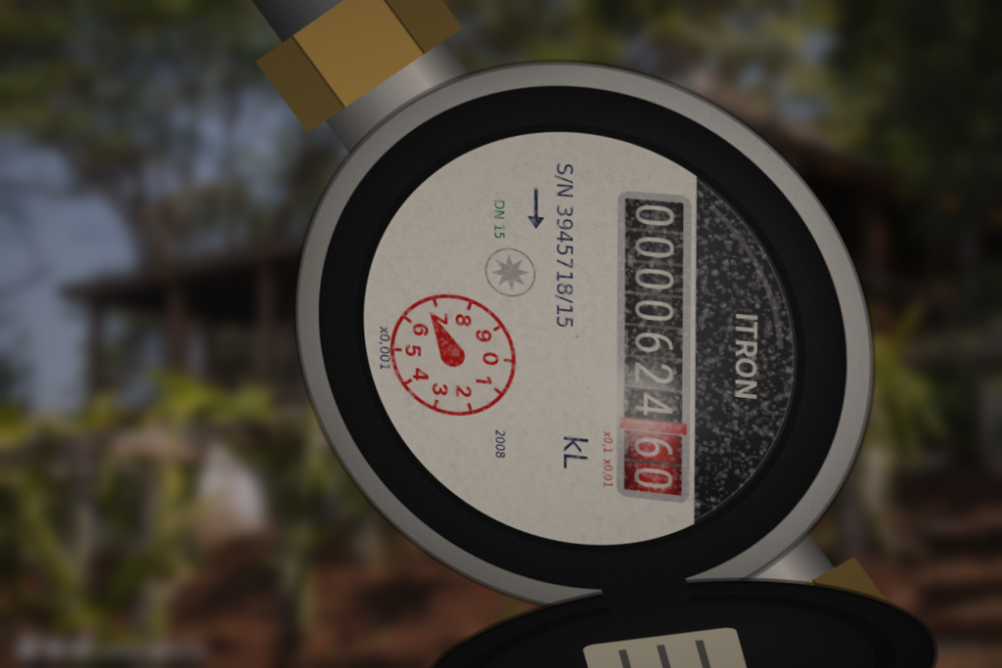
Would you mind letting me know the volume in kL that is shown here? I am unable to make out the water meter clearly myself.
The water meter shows 624.606 kL
